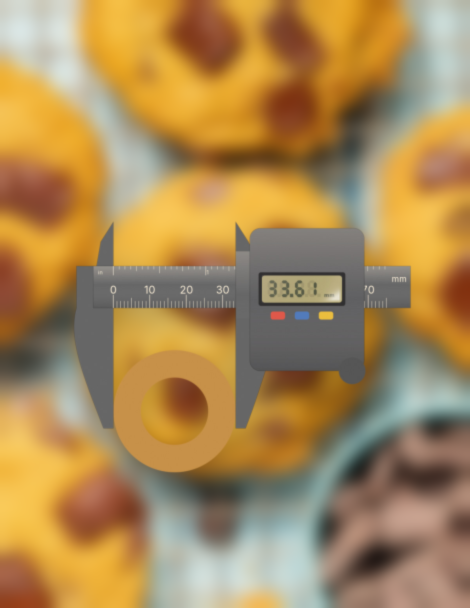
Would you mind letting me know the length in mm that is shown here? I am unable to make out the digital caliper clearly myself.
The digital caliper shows 33.61 mm
